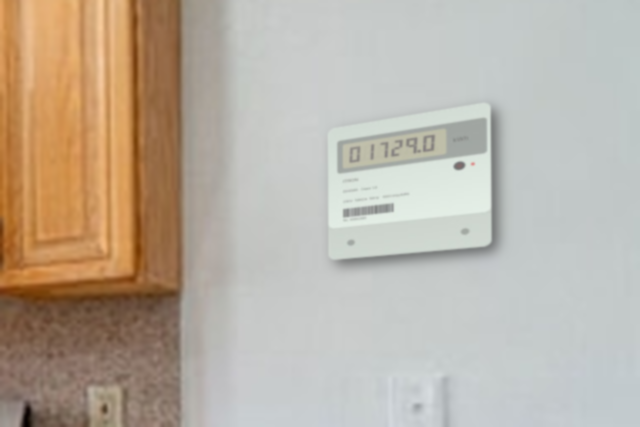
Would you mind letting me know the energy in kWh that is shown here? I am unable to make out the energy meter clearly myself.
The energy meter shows 1729.0 kWh
